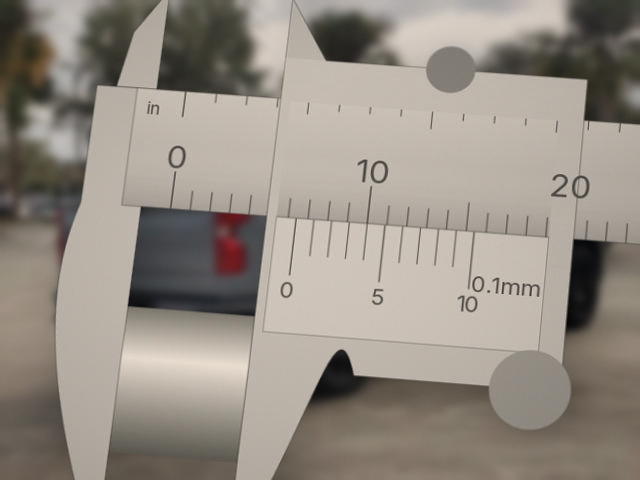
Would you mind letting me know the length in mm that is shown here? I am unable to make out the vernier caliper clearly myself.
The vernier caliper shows 6.4 mm
